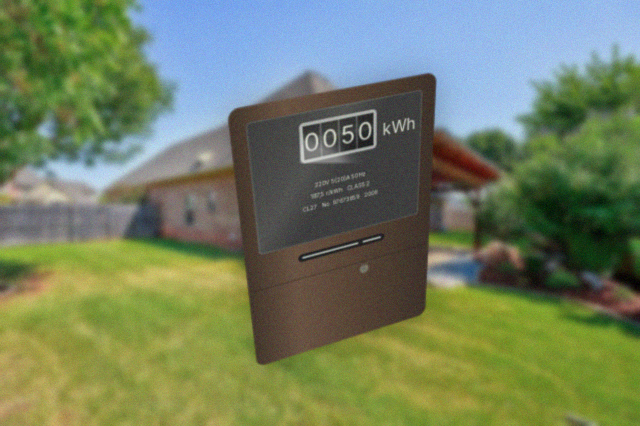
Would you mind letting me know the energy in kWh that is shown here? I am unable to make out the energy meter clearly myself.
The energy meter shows 50 kWh
